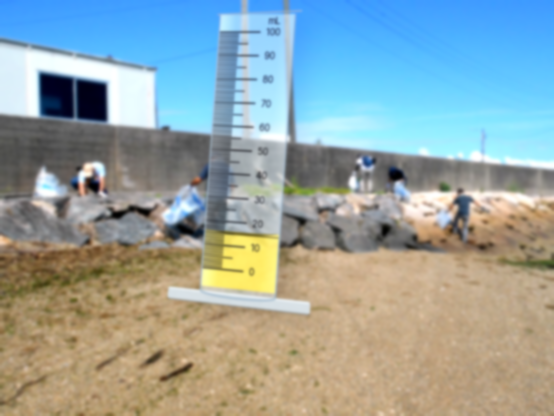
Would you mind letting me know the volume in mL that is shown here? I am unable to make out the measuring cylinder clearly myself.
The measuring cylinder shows 15 mL
